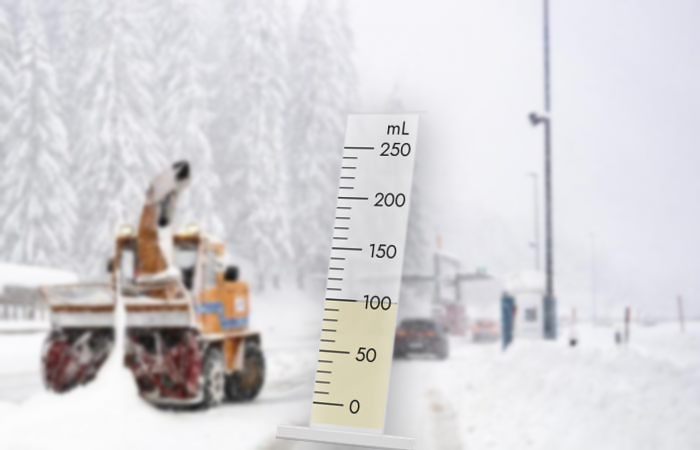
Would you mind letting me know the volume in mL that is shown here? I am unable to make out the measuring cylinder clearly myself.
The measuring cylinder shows 100 mL
